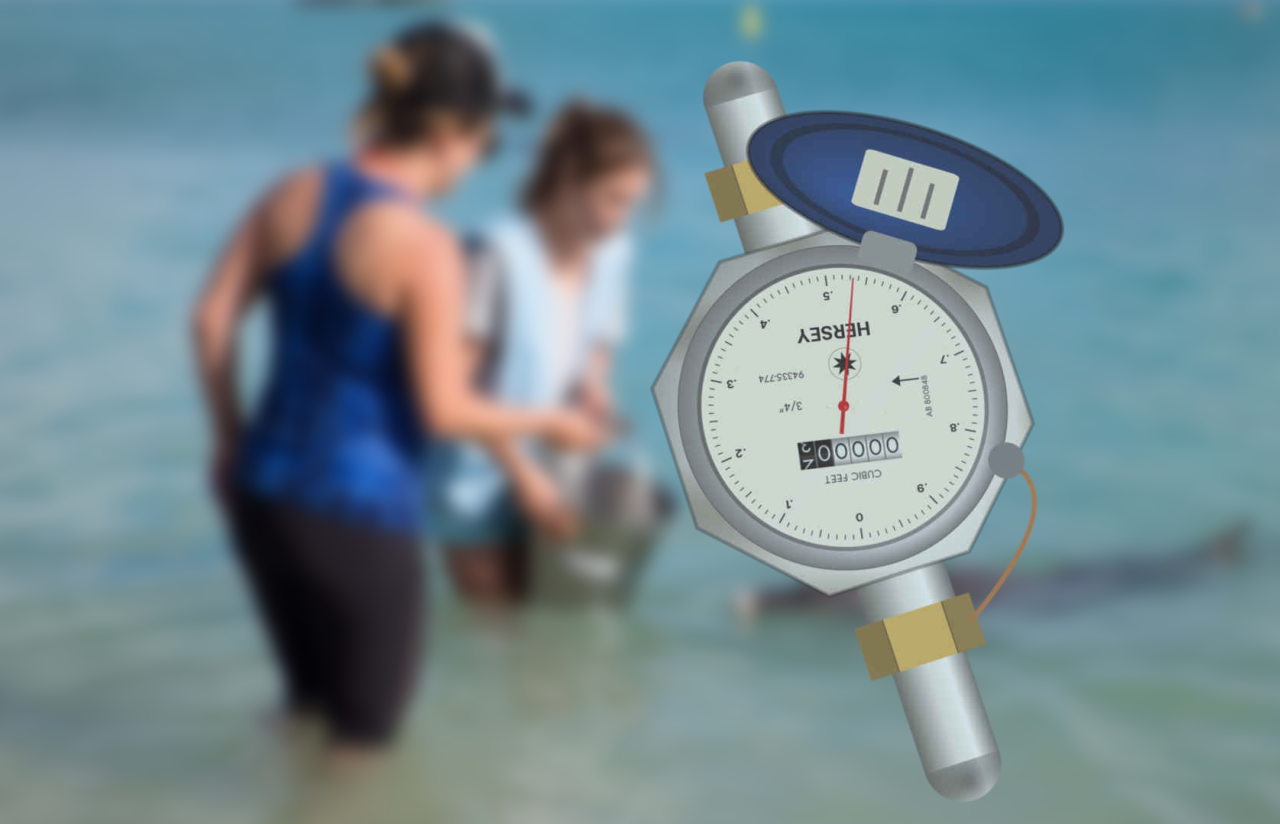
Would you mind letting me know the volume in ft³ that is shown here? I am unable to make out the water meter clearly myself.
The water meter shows 2.53 ft³
